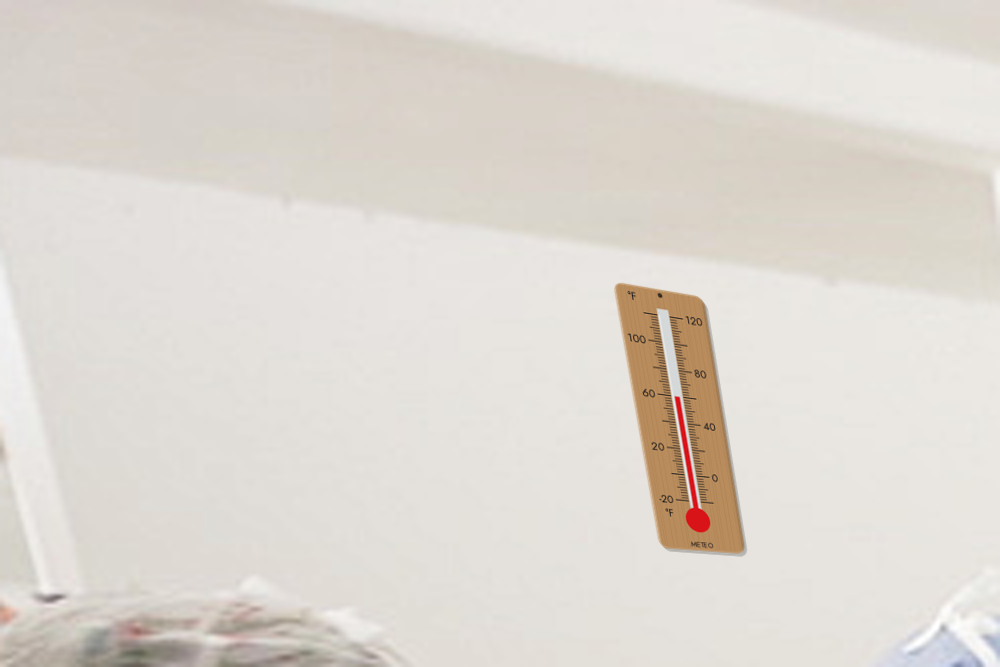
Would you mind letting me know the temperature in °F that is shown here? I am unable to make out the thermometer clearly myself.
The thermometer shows 60 °F
